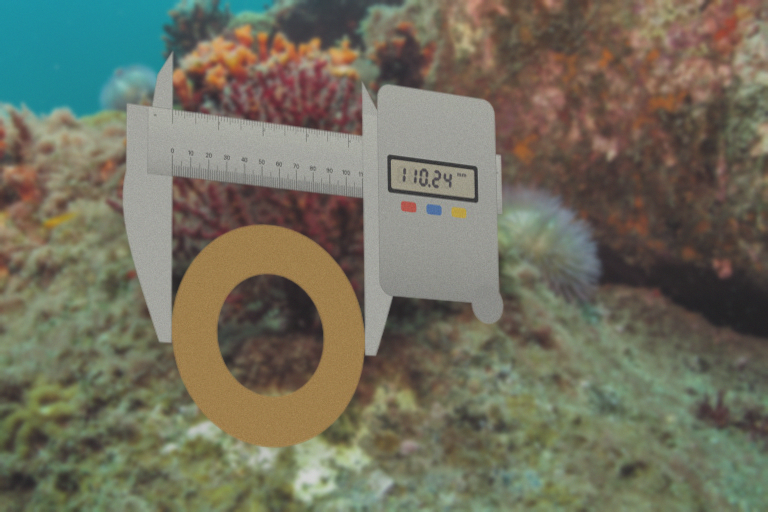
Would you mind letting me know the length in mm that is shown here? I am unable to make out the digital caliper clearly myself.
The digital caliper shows 110.24 mm
